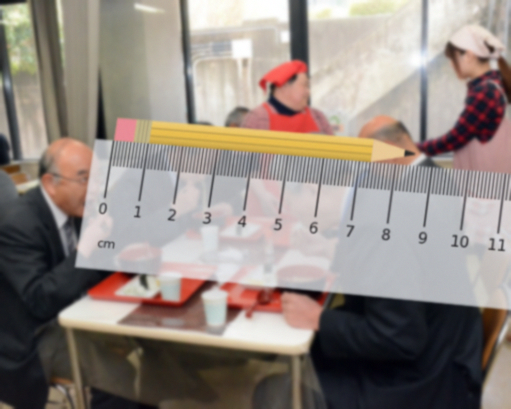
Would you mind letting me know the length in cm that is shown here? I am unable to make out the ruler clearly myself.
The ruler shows 8.5 cm
